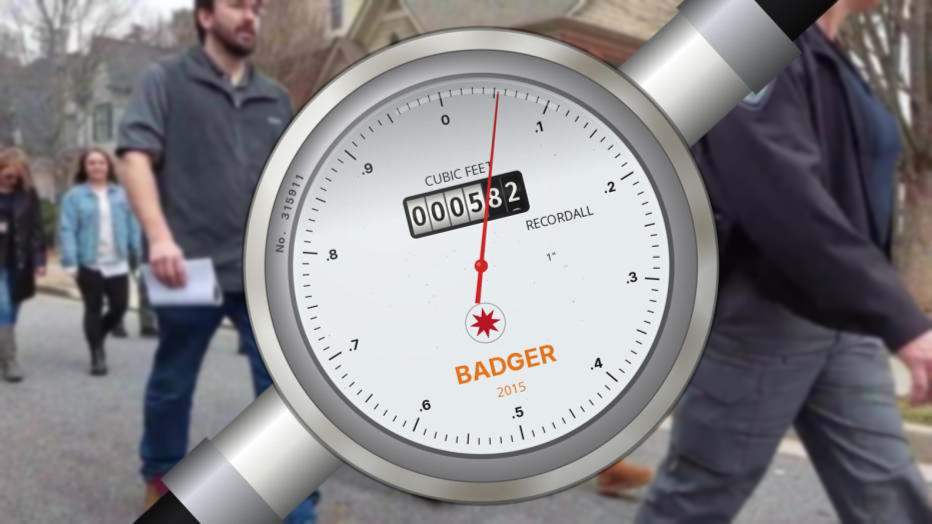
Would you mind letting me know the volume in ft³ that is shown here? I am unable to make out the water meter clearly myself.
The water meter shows 582.05 ft³
